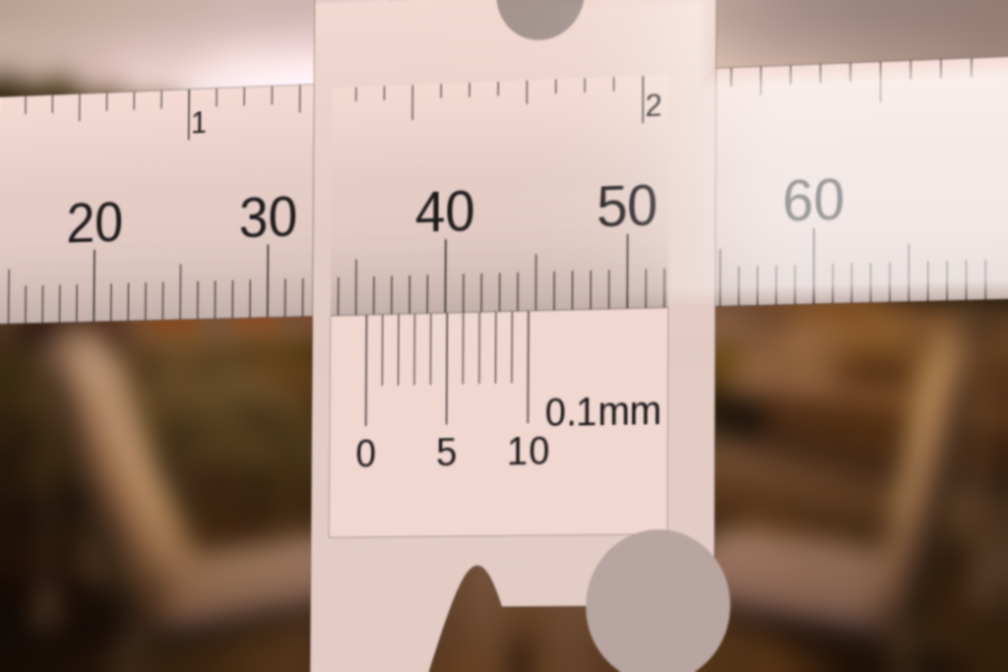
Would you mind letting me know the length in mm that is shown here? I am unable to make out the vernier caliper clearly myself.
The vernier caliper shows 35.6 mm
